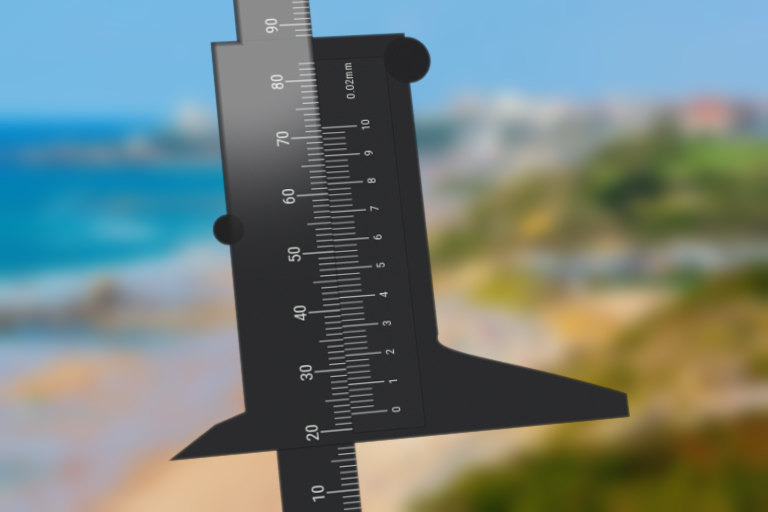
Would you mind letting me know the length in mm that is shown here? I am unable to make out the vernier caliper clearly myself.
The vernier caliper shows 22.5 mm
